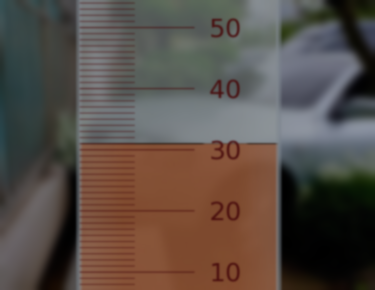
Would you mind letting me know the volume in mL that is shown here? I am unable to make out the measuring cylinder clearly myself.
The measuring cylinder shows 31 mL
